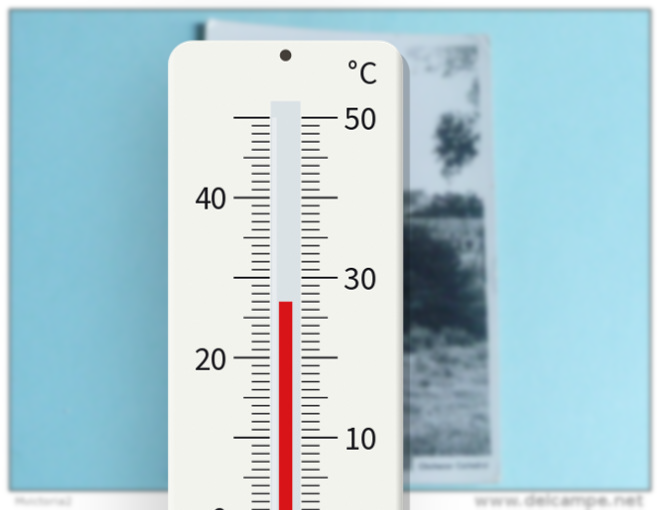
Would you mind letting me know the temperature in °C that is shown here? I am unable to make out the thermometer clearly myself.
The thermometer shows 27 °C
